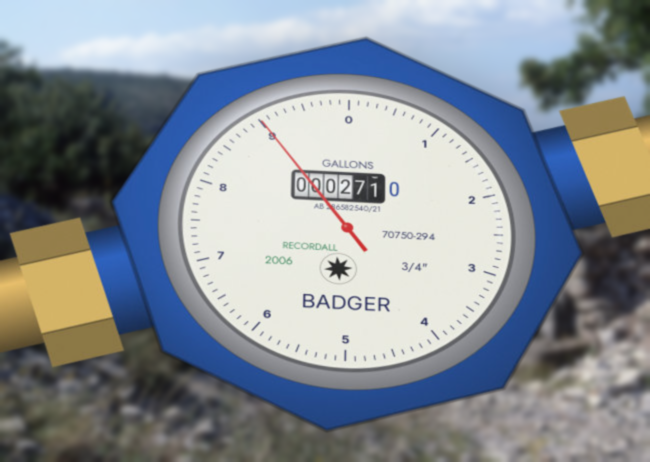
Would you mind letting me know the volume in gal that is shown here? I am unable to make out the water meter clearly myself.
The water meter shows 2709.0 gal
